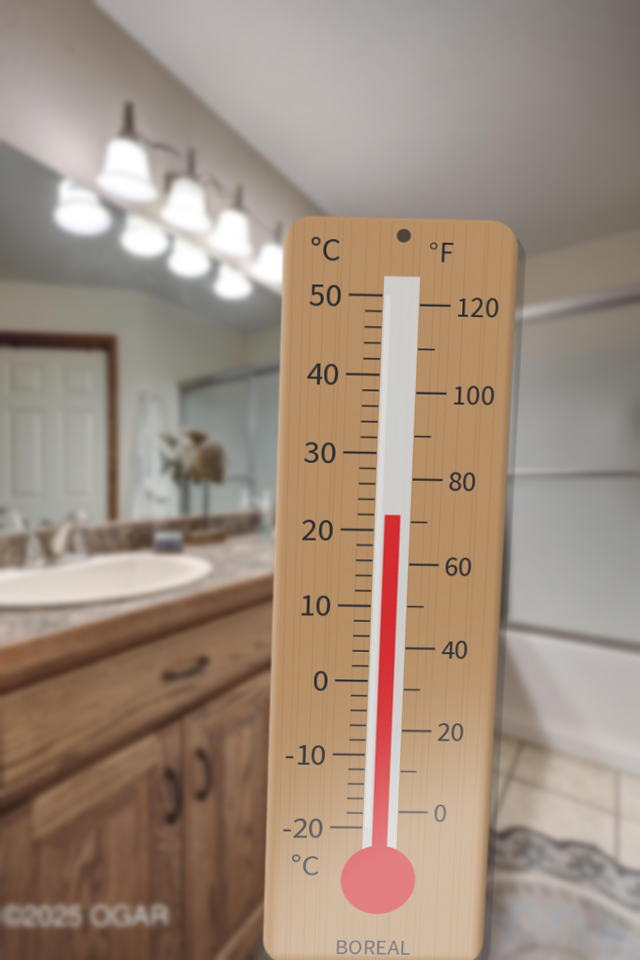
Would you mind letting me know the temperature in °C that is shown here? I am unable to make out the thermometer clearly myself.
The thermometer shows 22 °C
